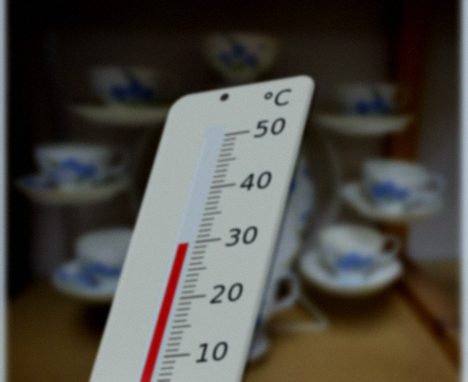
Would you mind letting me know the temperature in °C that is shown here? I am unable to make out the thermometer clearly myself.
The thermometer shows 30 °C
